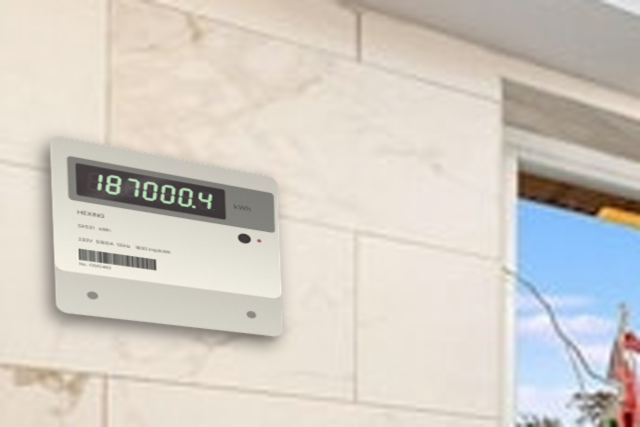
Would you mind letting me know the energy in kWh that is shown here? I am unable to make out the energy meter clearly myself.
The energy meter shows 187000.4 kWh
